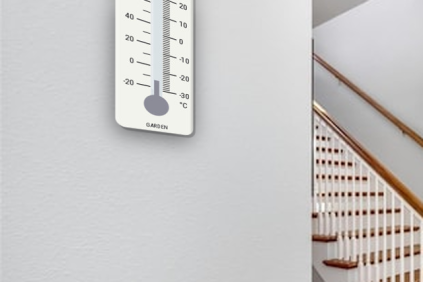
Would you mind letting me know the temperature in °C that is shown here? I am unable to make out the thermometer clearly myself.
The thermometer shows -25 °C
